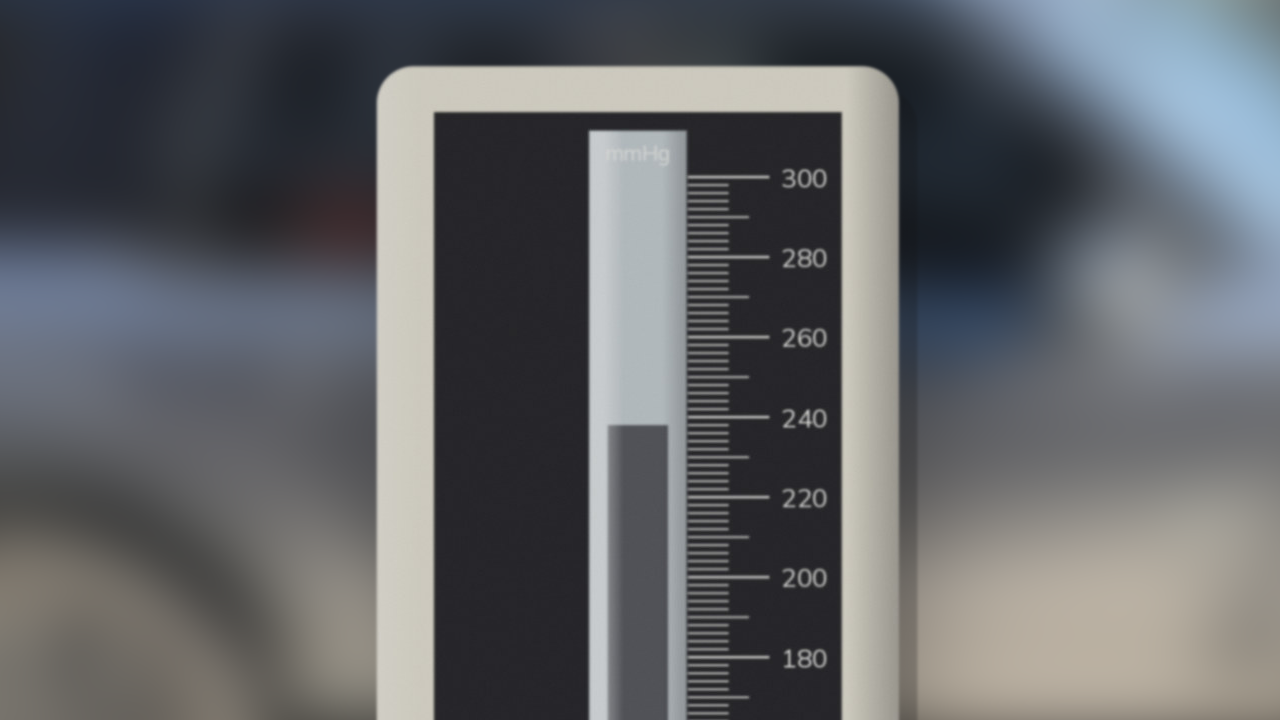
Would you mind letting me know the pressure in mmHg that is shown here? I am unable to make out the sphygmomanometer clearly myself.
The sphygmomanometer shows 238 mmHg
